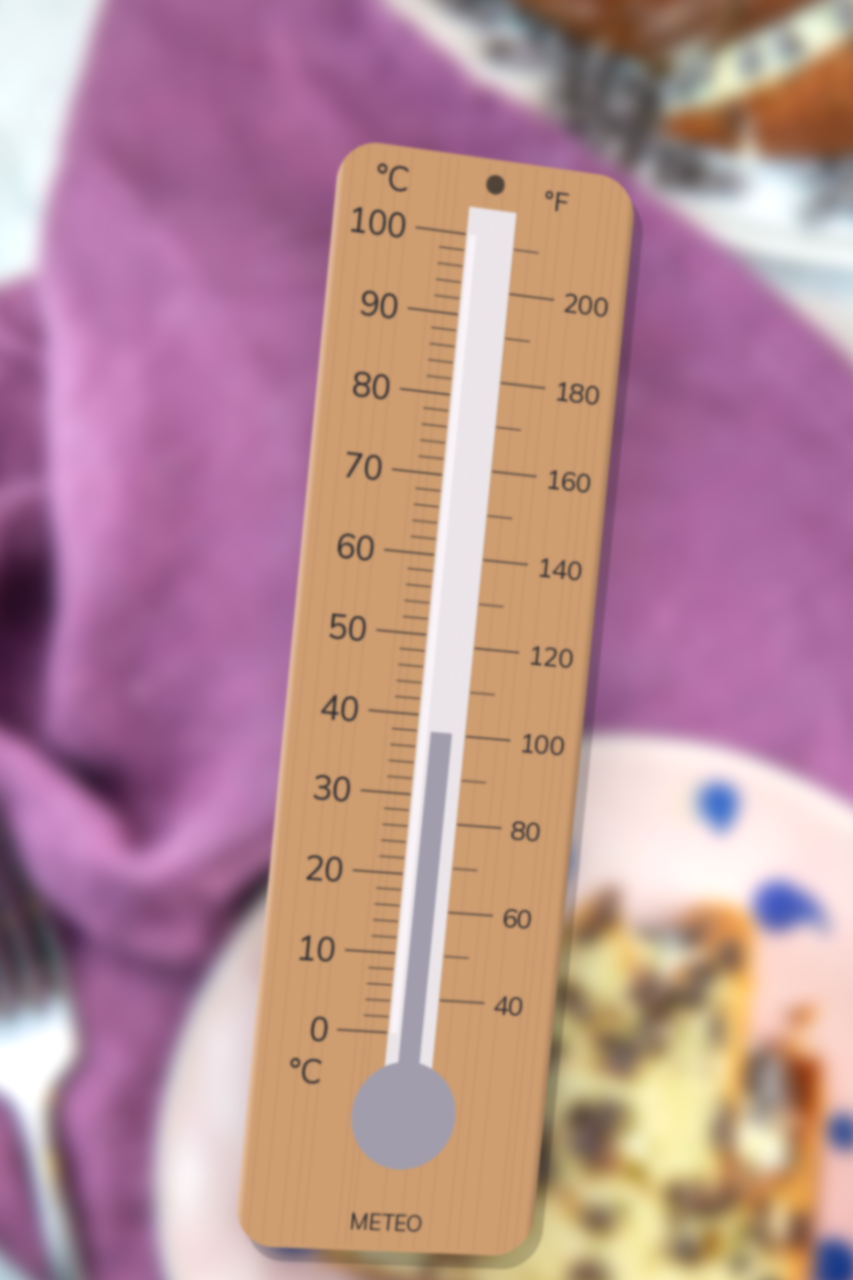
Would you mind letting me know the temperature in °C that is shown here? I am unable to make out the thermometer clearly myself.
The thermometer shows 38 °C
